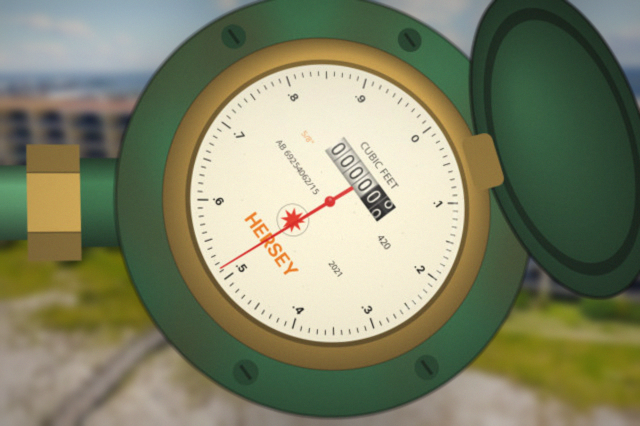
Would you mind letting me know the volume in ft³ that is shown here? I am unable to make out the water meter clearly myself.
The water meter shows 8.51 ft³
